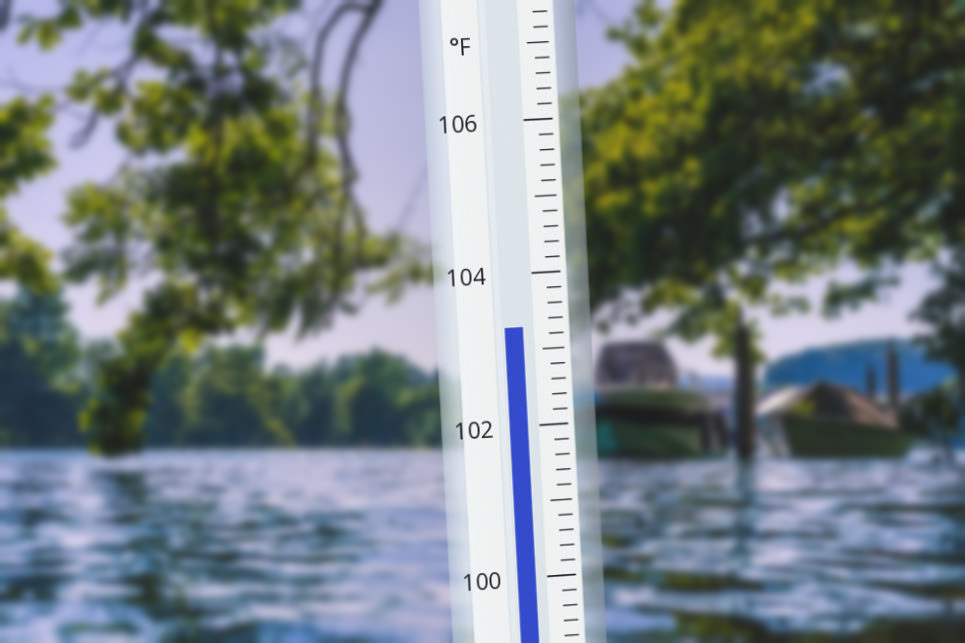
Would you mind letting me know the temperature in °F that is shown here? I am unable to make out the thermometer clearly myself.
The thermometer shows 103.3 °F
